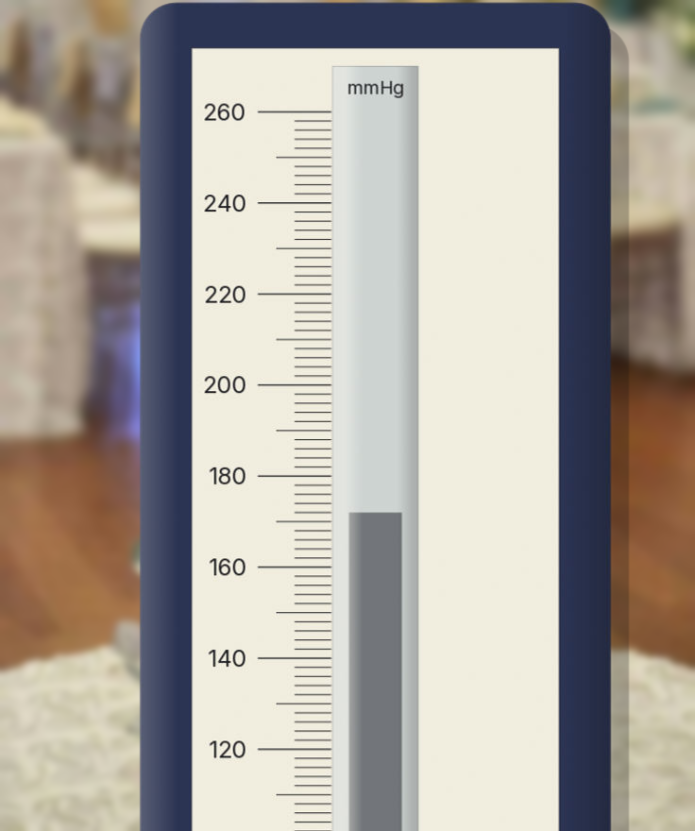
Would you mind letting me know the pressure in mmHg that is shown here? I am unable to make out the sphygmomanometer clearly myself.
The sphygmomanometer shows 172 mmHg
